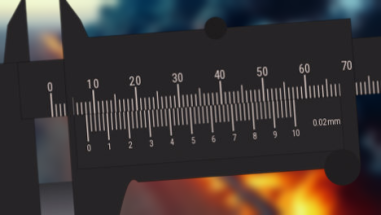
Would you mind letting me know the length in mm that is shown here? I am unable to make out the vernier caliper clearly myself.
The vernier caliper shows 8.0 mm
